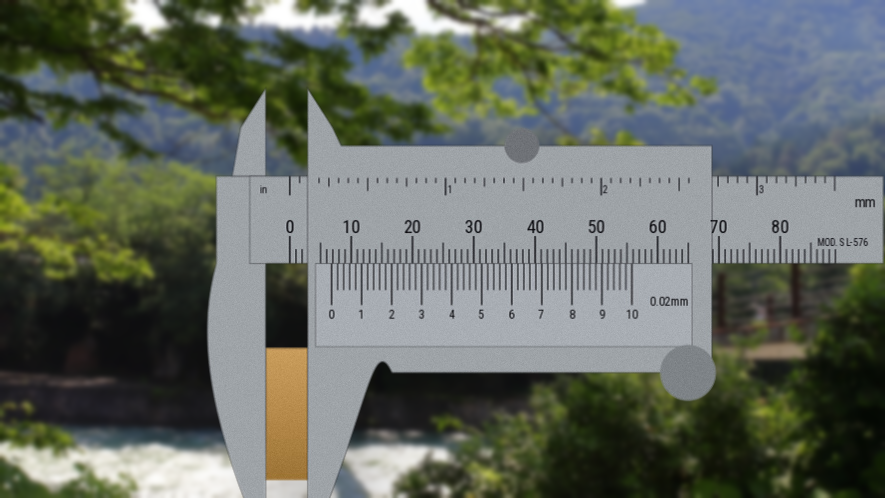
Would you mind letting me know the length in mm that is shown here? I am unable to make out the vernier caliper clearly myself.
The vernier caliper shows 6.8 mm
